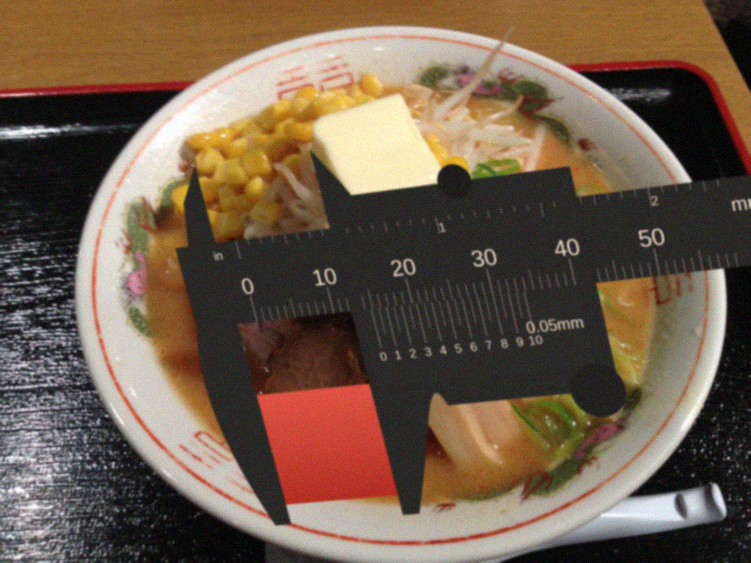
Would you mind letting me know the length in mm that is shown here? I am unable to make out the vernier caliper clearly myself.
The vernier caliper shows 14.8 mm
